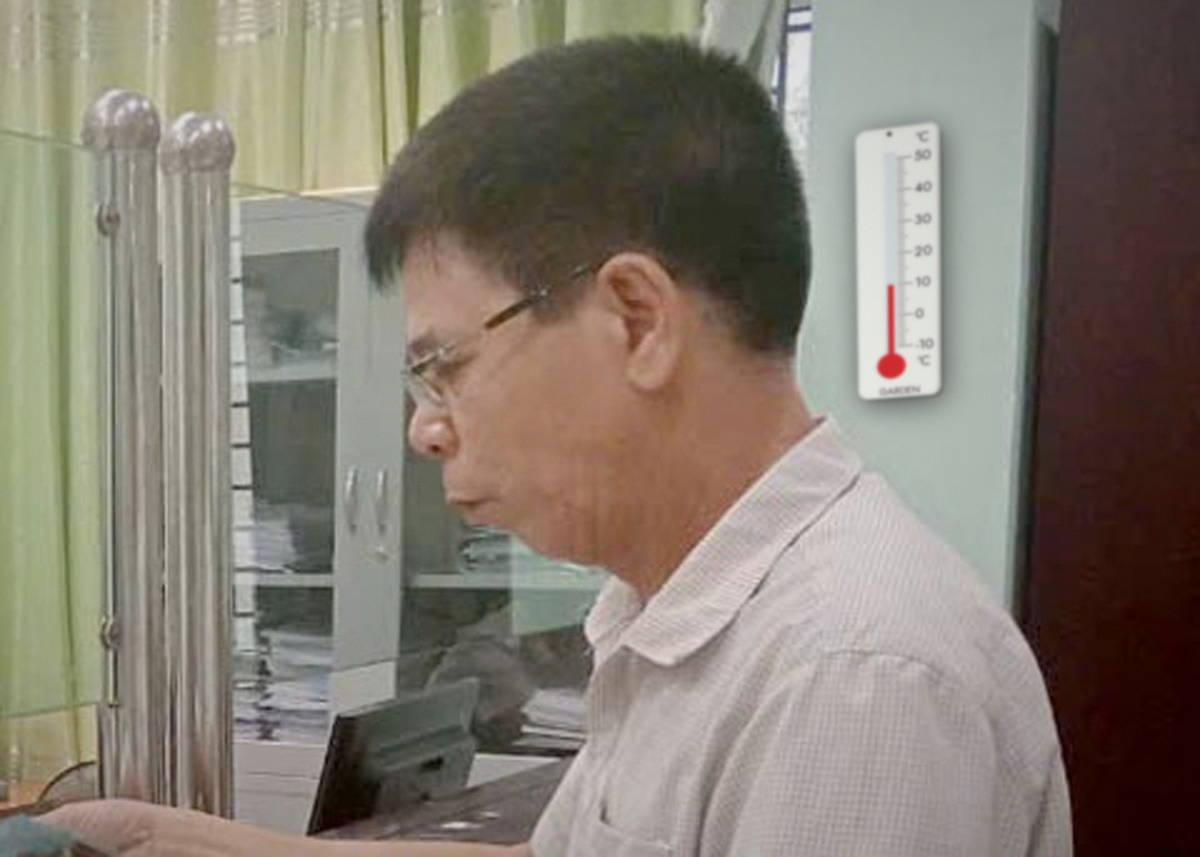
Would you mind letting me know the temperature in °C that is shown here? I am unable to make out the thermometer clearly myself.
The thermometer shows 10 °C
